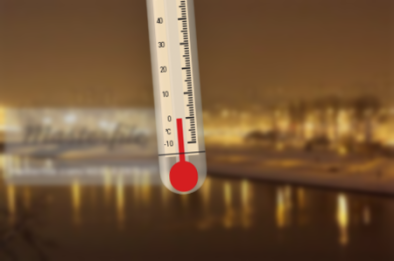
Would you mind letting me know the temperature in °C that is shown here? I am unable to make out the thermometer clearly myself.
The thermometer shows 0 °C
